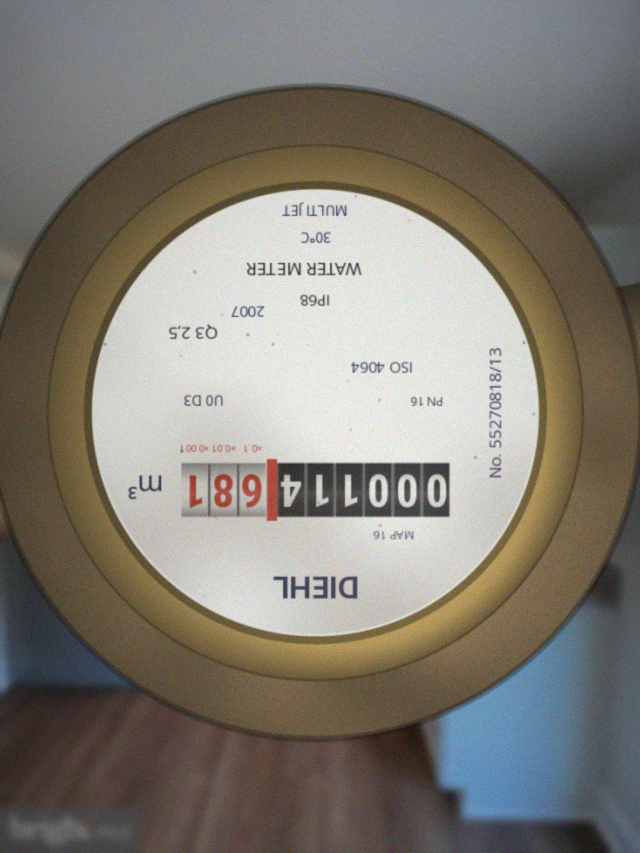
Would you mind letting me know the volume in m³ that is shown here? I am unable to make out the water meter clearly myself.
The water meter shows 114.681 m³
